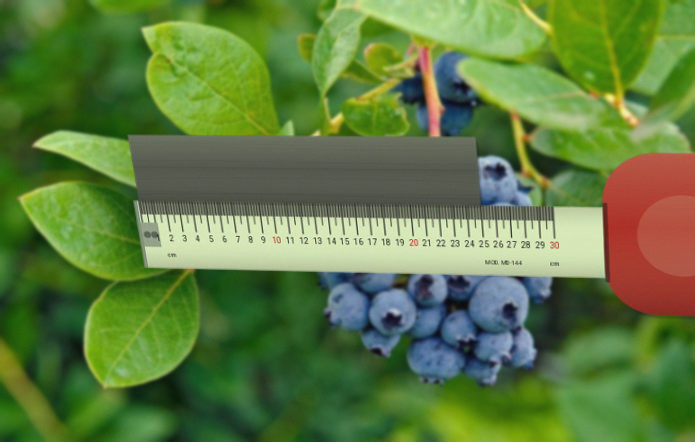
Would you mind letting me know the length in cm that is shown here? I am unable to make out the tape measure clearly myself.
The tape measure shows 25 cm
